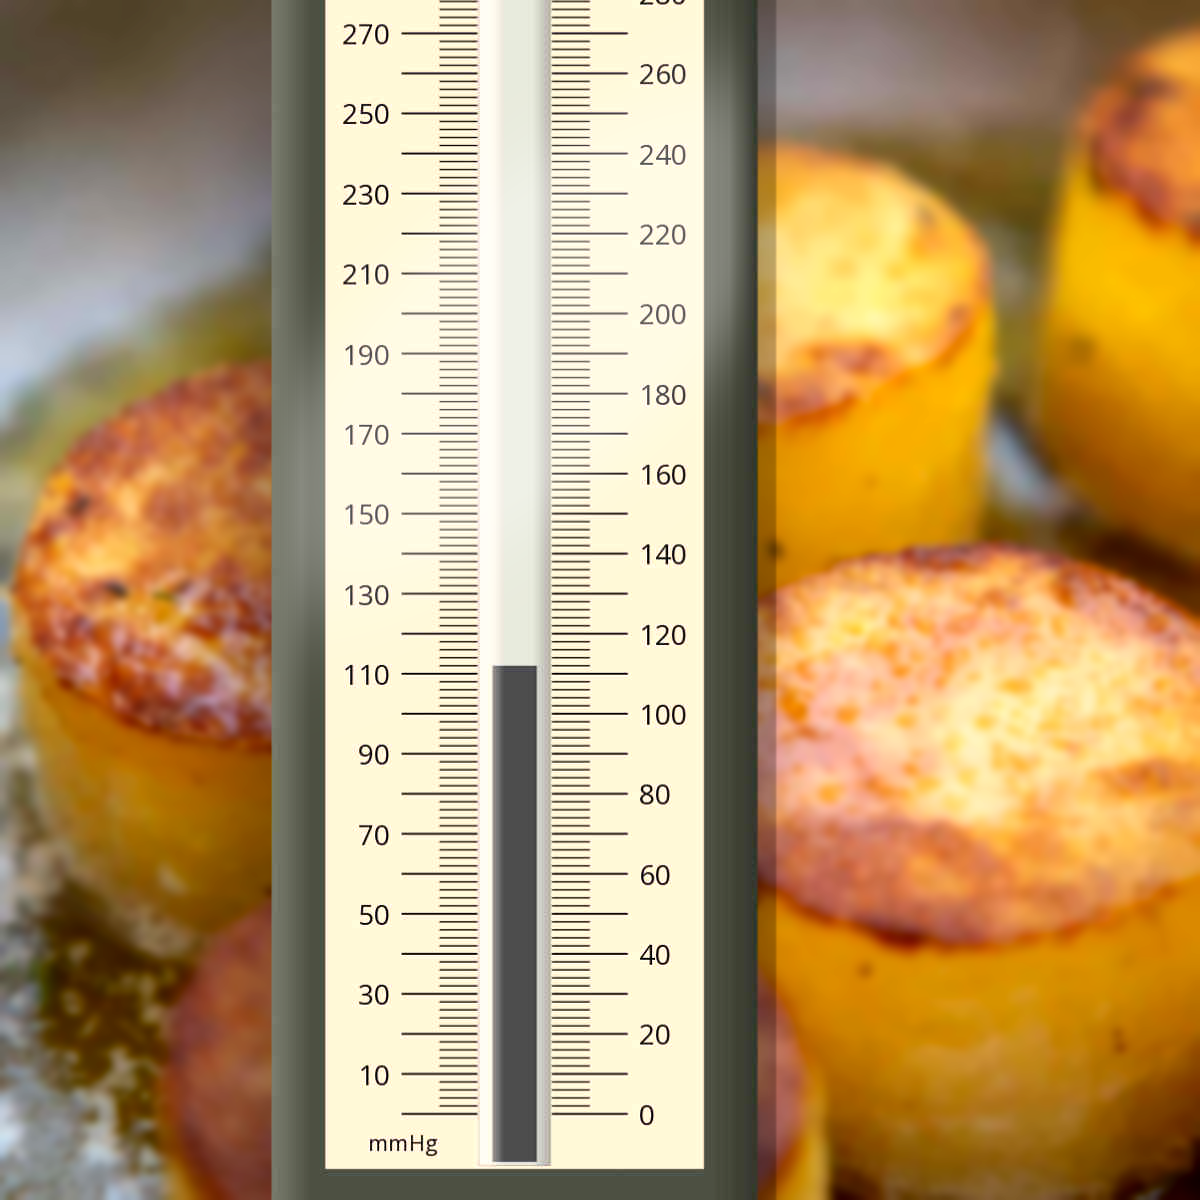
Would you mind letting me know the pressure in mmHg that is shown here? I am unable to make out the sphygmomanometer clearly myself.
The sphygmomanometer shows 112 mmHg
